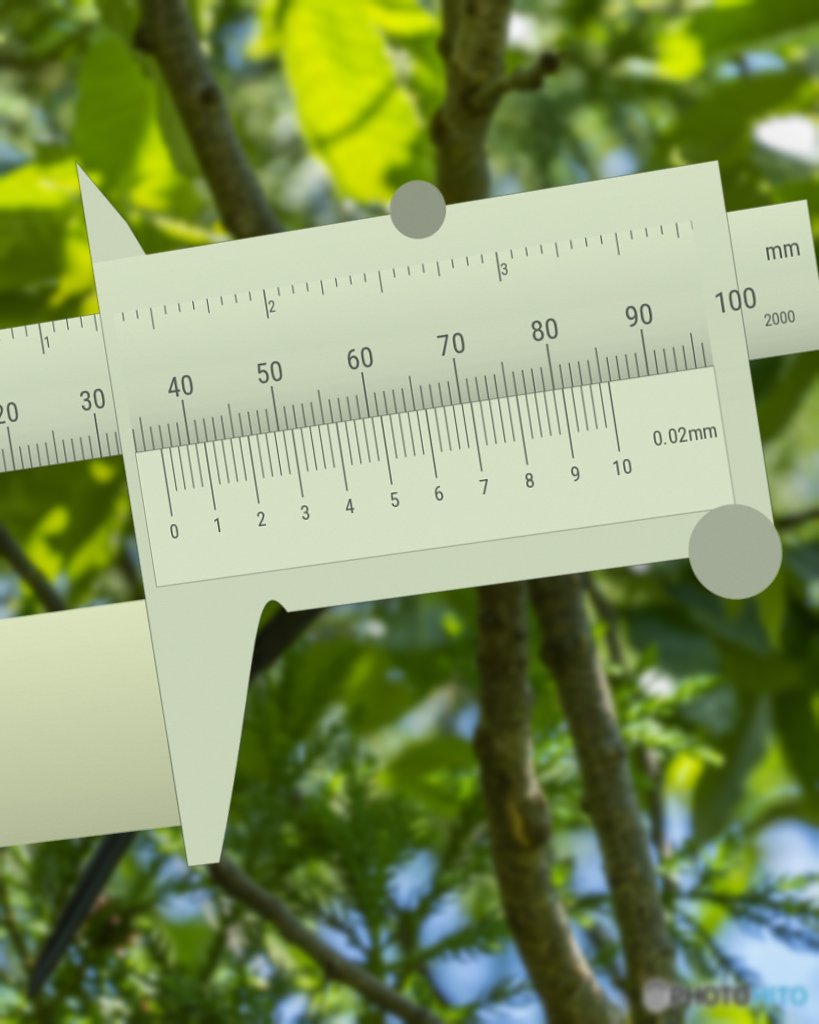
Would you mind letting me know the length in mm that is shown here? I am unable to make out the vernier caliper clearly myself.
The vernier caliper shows 36.8 mm
